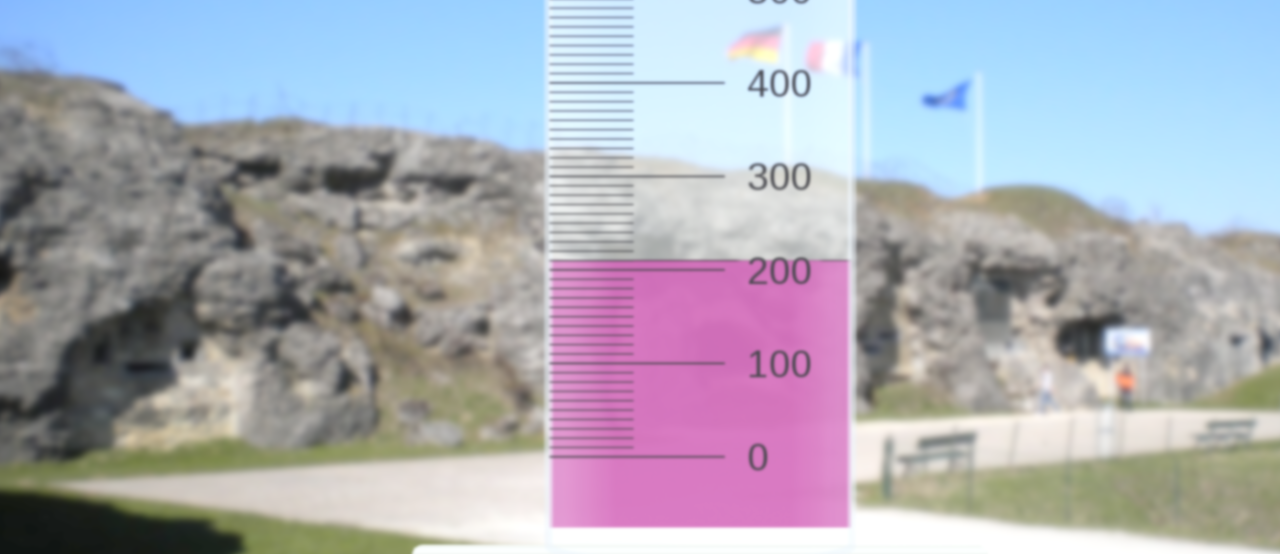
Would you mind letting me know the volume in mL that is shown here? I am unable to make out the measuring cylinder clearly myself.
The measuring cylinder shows 210 mL
